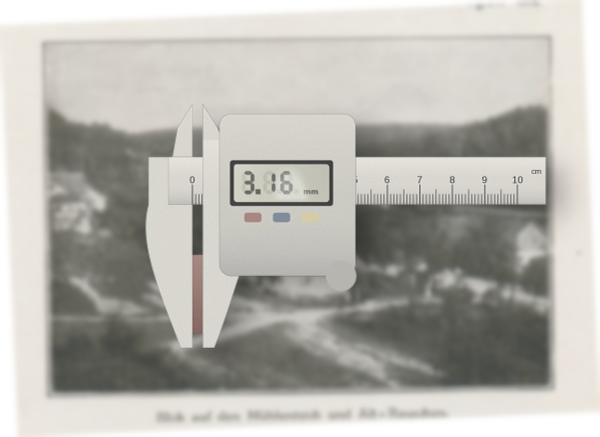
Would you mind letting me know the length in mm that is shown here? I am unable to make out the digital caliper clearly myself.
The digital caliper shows 3.16 mm
